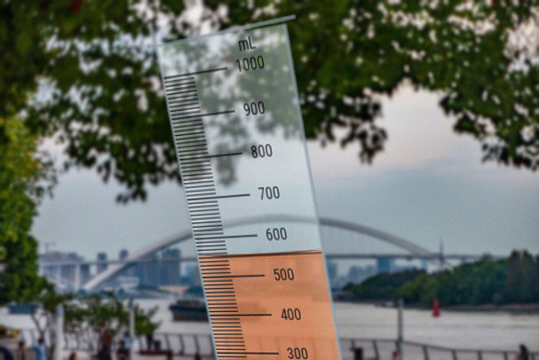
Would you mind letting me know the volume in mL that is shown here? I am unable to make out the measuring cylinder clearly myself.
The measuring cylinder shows 550 mL
